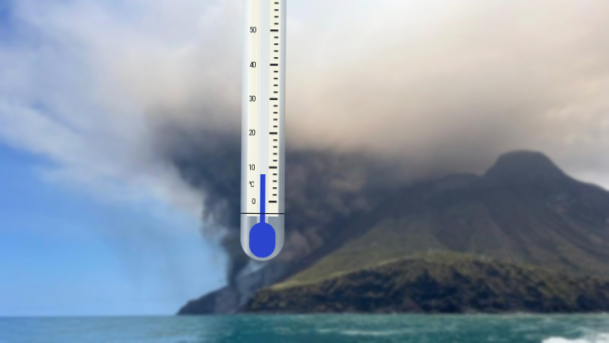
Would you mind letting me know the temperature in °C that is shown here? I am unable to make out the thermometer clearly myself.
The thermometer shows 8 °C
